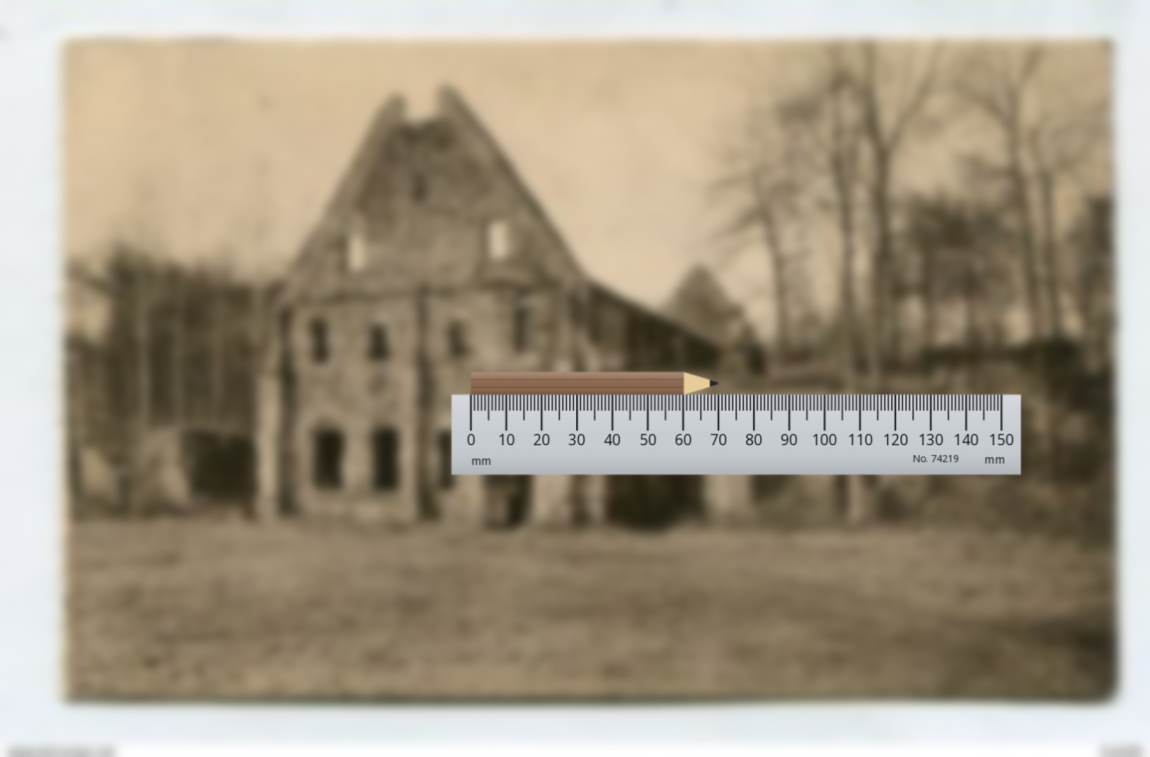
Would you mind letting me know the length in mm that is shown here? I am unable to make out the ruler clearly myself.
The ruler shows 70 mm
